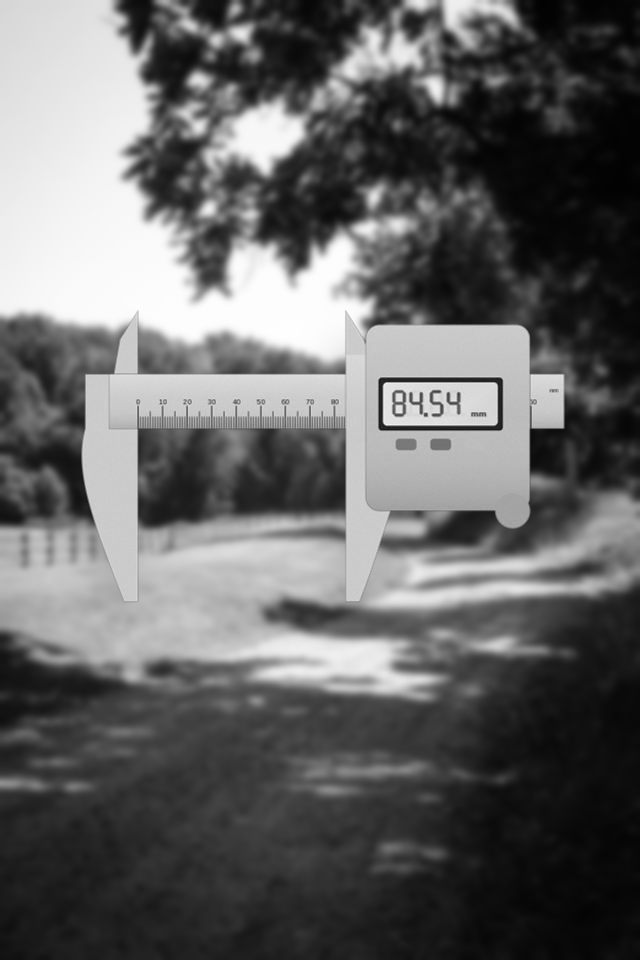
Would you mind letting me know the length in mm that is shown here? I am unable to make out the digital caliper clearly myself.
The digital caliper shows 84.54 mm
